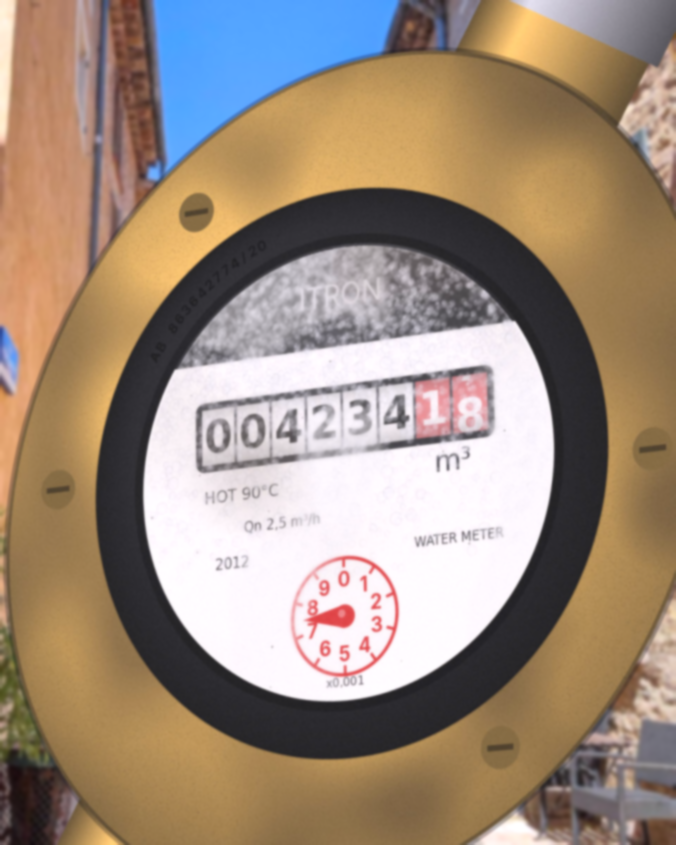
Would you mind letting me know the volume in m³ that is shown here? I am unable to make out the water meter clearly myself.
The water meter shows 4234.177 m³
